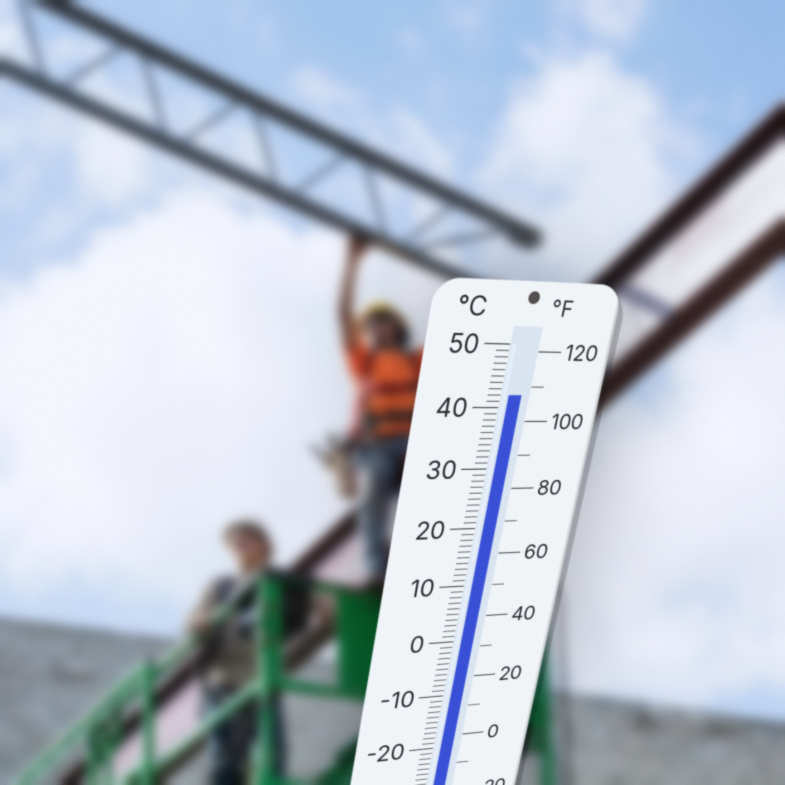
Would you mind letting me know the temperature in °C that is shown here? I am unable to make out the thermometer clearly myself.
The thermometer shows 42 °C
